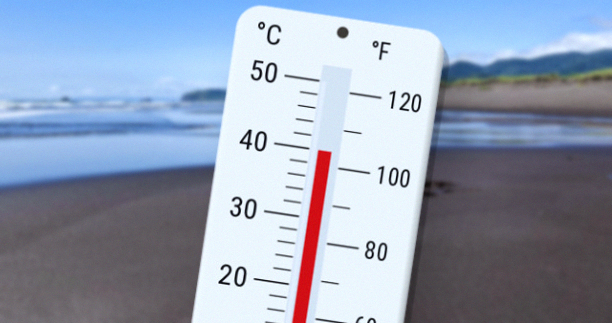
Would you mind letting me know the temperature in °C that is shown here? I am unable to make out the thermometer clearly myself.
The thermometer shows 40 °C
